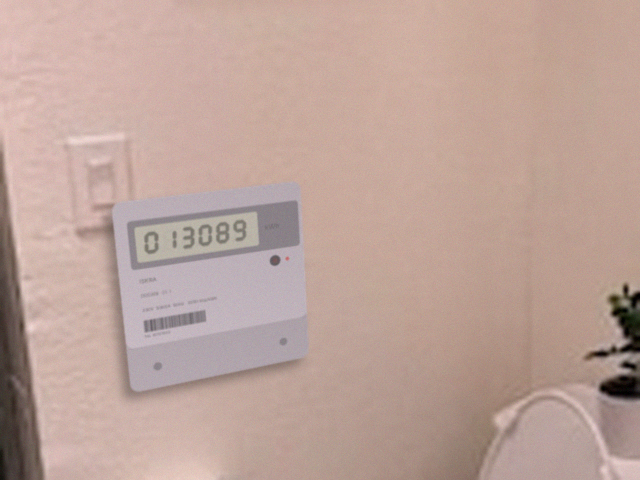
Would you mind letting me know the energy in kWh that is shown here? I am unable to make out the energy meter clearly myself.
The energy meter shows 13089 kWh
